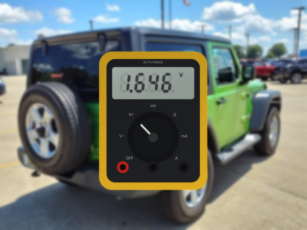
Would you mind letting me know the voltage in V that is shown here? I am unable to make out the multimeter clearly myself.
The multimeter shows 1.646 V
